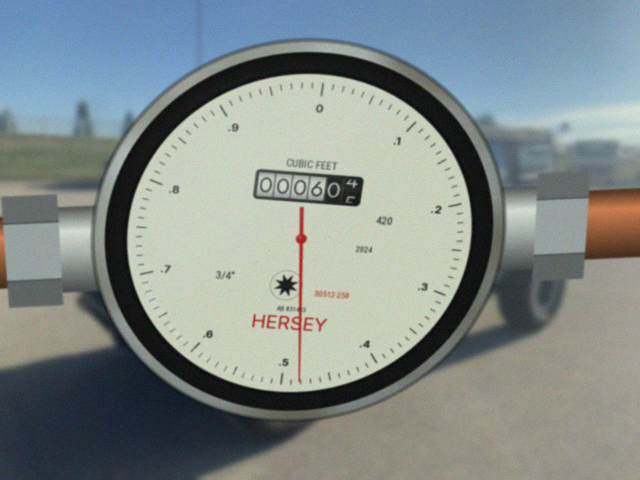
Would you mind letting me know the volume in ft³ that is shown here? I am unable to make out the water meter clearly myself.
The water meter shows 604.48 ft³
